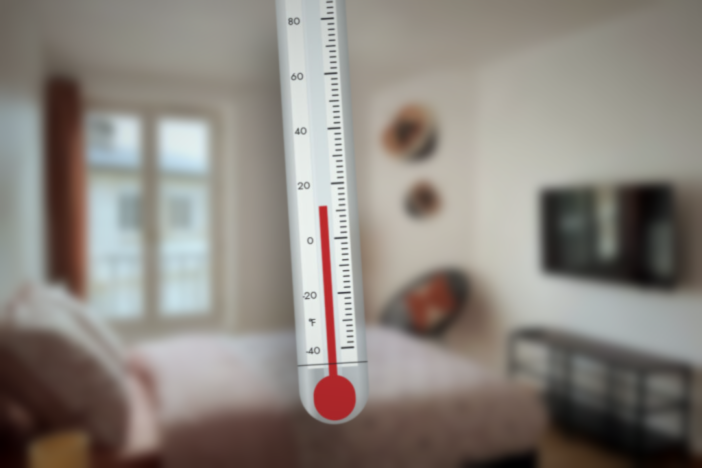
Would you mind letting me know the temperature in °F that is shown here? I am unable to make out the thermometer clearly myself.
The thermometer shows 12 °F
